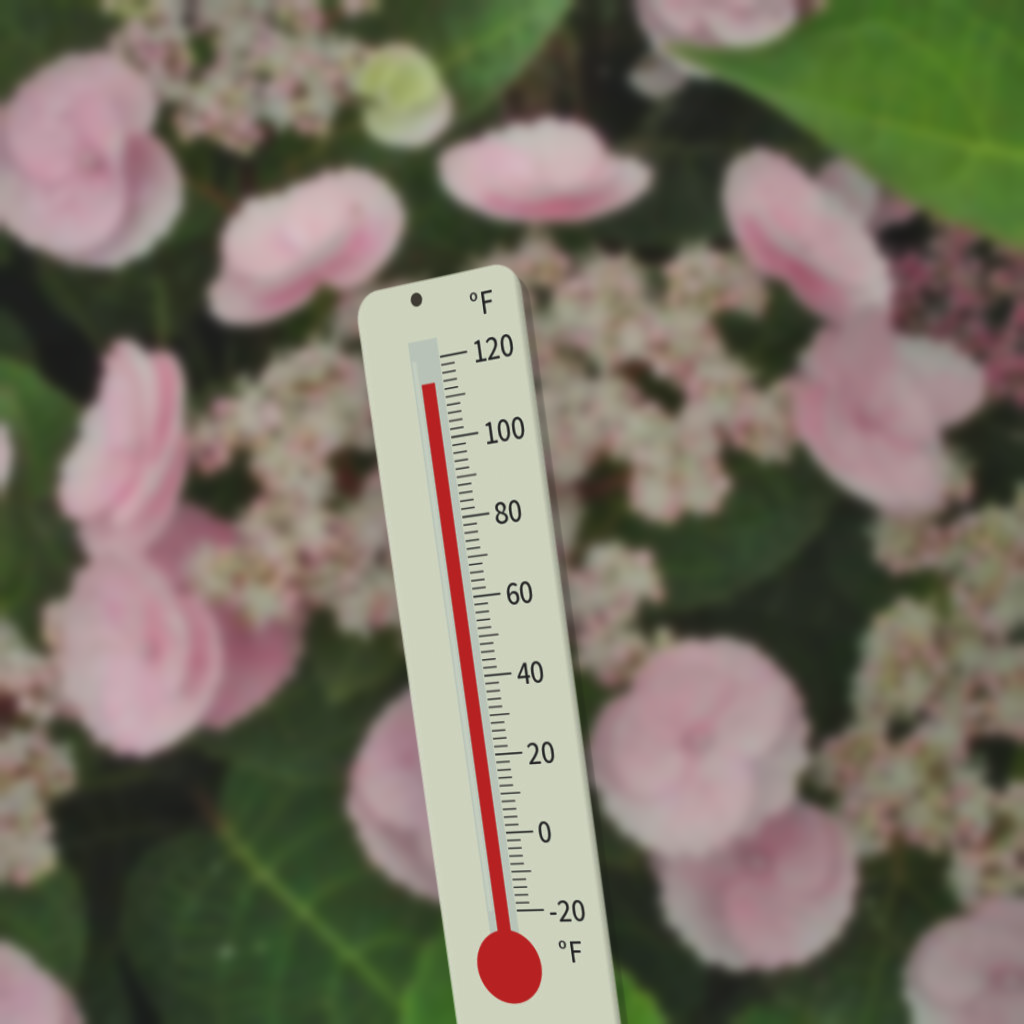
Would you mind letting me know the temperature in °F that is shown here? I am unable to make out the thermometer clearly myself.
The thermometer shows 114 °F
